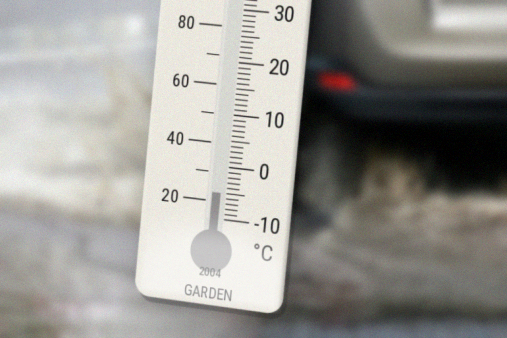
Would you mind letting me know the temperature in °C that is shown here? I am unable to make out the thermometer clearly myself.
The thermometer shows -5 °C
